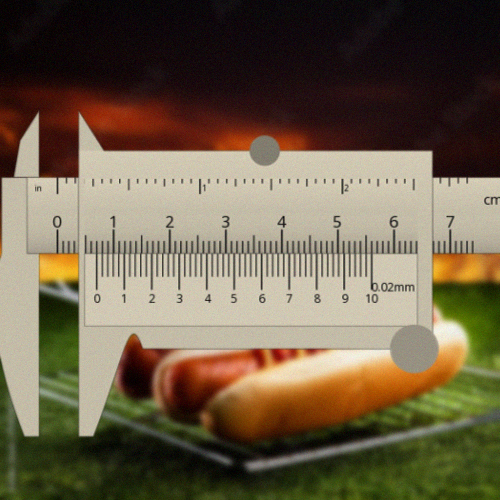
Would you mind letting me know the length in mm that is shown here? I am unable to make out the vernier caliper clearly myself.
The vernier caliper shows 7.0 mm
